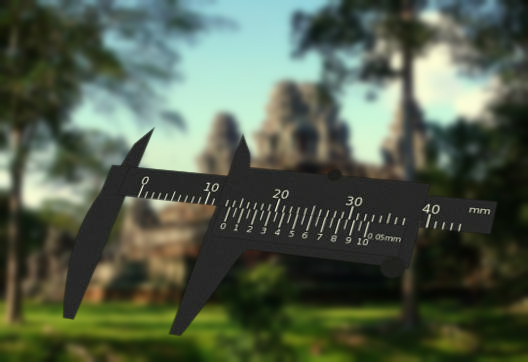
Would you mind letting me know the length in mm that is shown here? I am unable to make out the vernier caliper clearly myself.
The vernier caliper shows 13.6 mm
